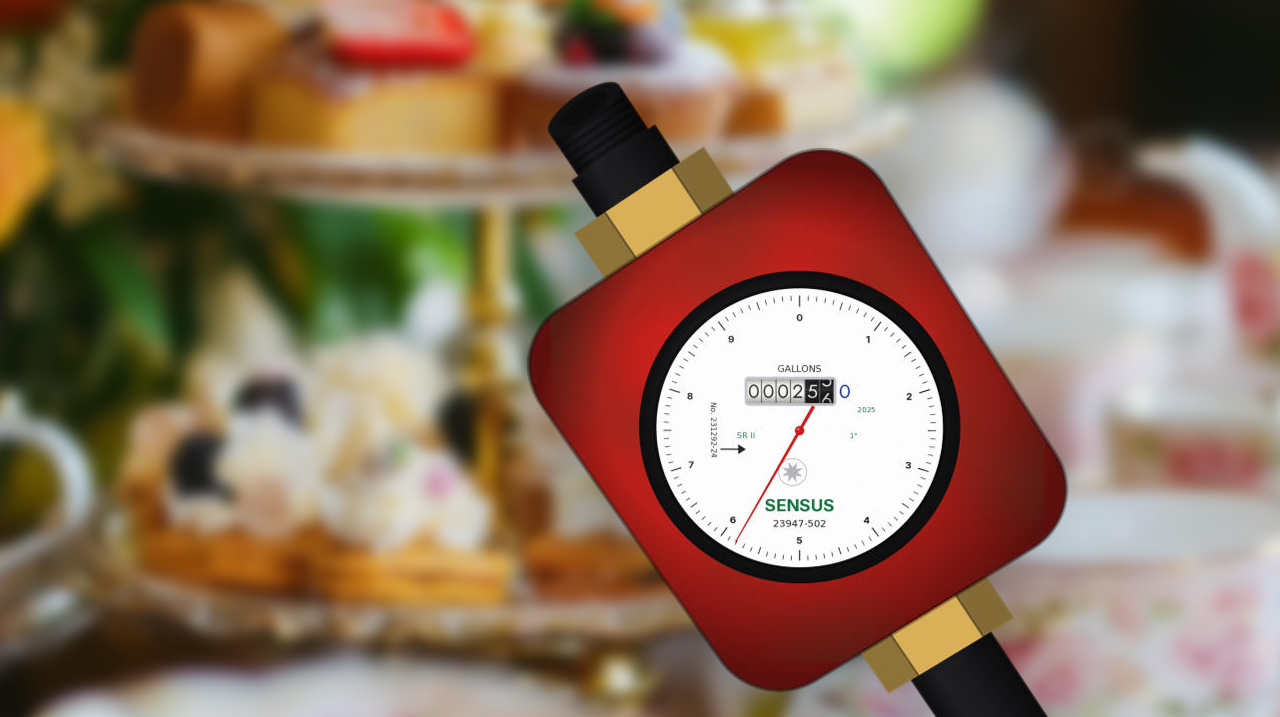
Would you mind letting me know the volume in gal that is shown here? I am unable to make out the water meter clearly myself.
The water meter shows 2555.8 gal
